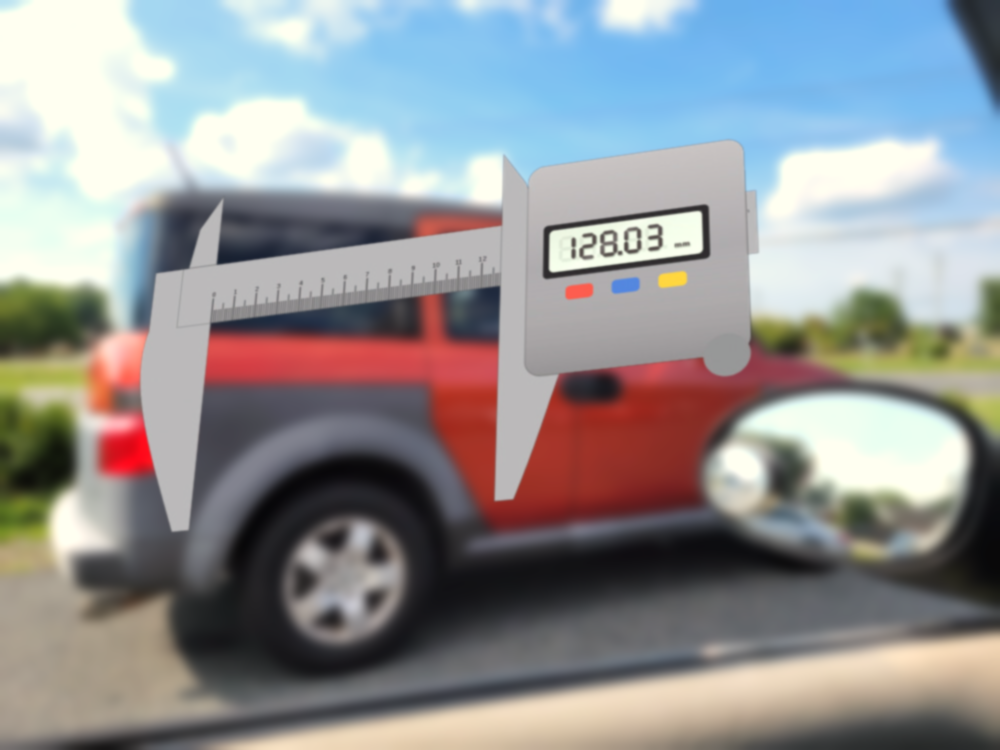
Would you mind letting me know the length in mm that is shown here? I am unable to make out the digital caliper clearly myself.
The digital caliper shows 128.03 mm
